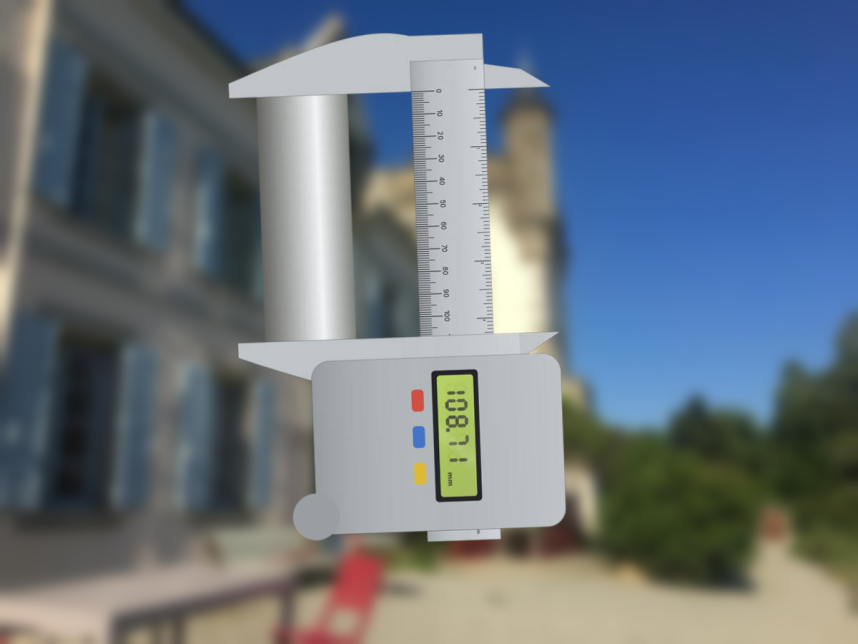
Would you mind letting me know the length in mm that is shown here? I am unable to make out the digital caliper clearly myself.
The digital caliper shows 108.71 mm
